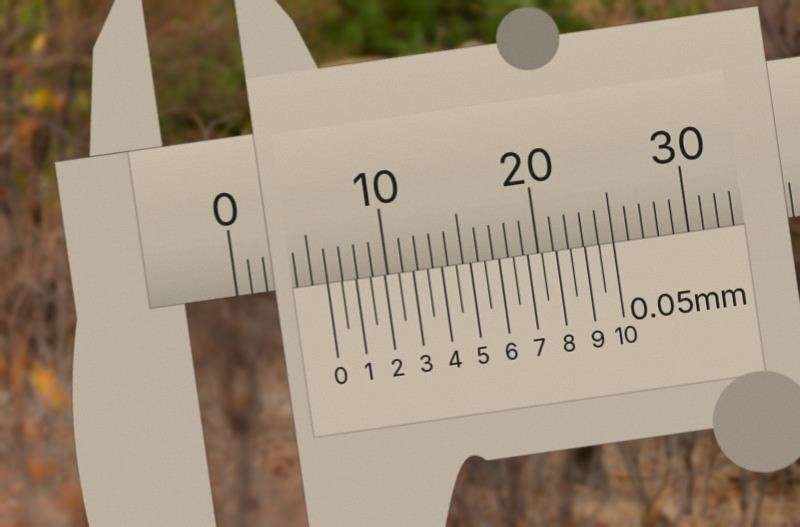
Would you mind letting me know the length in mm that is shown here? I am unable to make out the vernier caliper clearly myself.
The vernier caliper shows 6.0 mm
